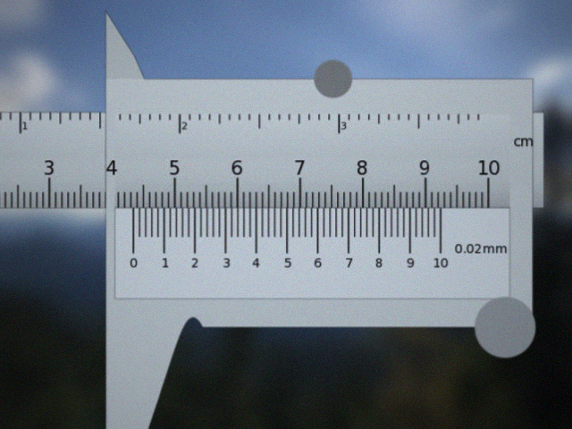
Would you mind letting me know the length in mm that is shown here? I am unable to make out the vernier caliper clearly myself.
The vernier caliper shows 43.4 mm
